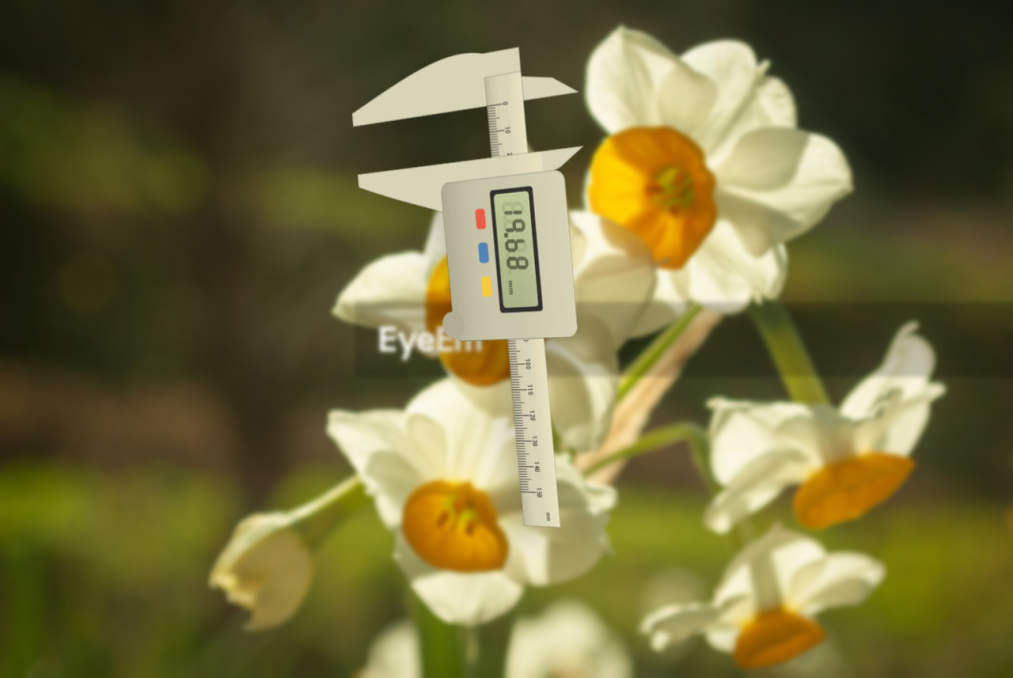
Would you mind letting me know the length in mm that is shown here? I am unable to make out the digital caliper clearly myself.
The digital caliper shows 19.68 mm
